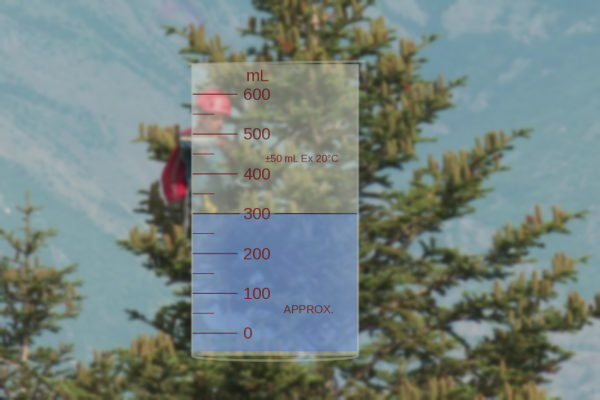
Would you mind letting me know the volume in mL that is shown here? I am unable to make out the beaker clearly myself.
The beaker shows 300 mL
